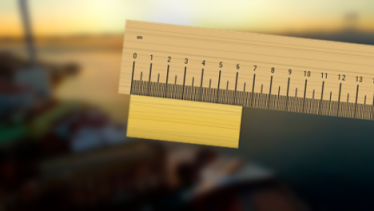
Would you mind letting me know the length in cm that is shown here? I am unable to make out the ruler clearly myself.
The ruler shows 6.5 cm
